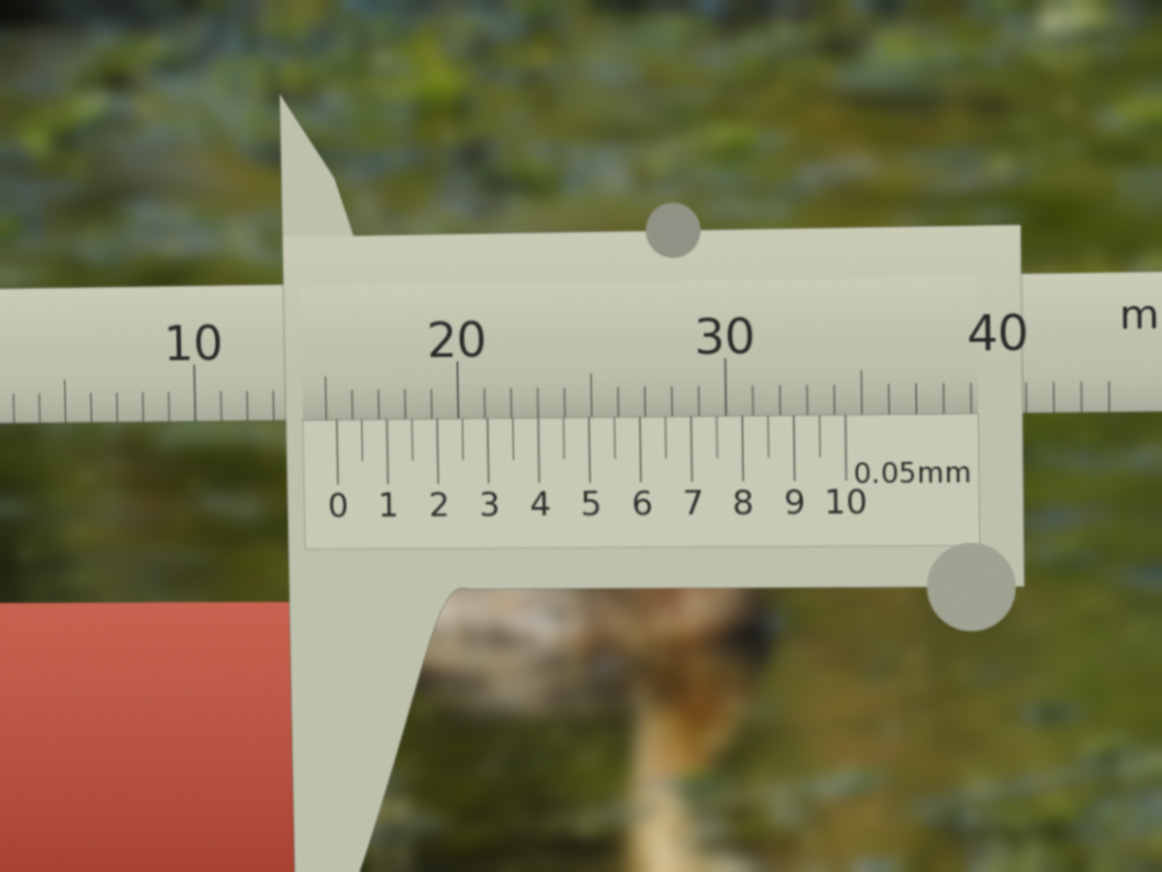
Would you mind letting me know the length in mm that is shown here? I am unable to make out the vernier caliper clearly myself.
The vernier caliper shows 15.4 mm
